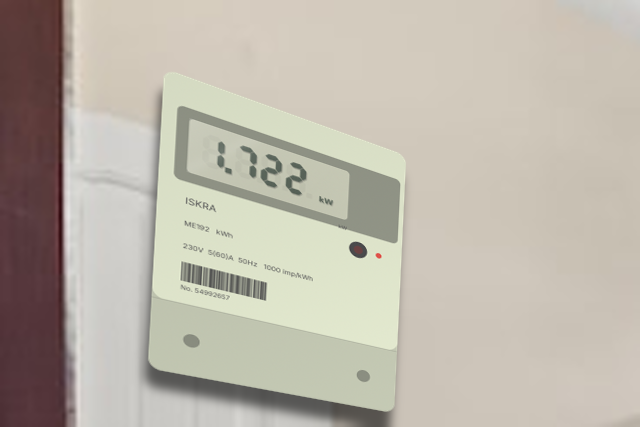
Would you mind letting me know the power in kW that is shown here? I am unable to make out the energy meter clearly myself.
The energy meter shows 1.722 kW
